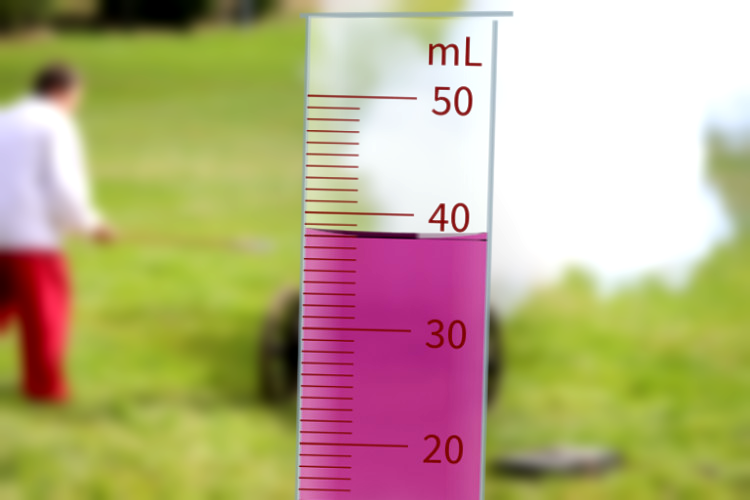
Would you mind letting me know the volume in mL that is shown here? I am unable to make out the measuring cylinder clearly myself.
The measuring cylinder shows 38 mL
